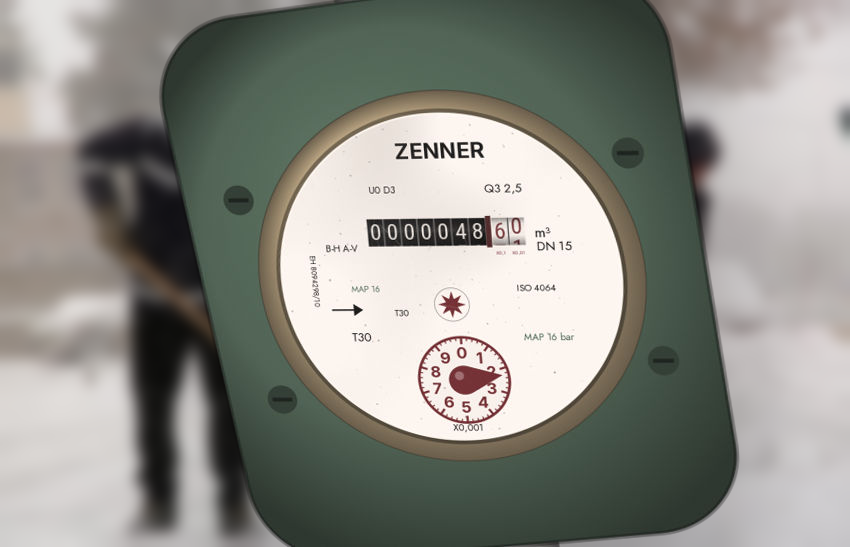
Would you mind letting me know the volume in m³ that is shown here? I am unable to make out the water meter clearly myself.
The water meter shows 48.602 m³
